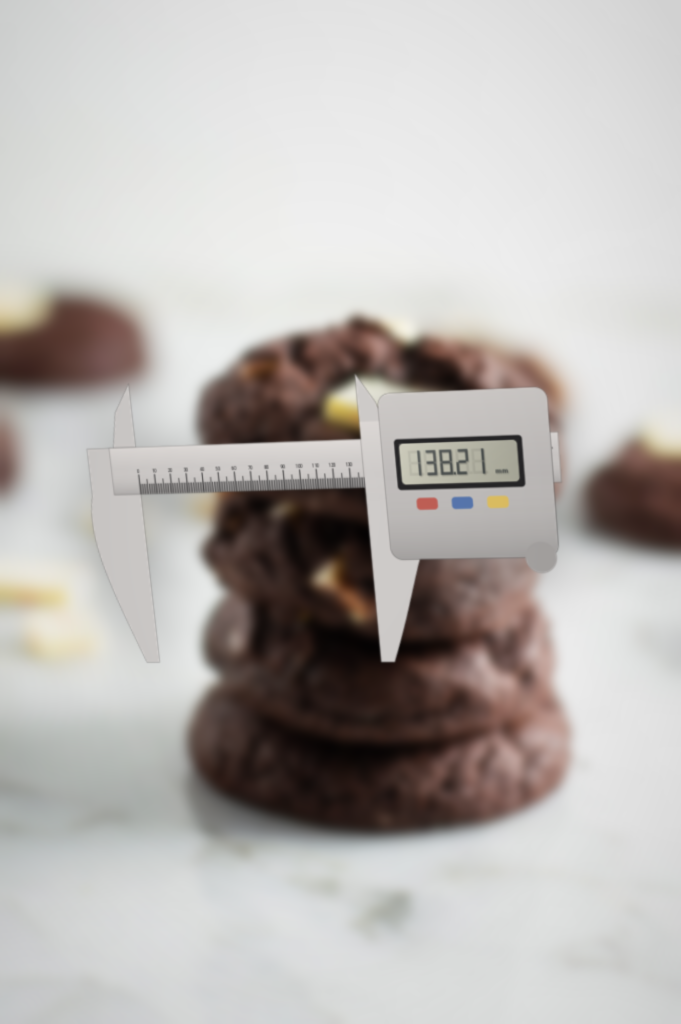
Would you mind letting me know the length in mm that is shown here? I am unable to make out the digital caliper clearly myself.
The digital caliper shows 138.21 mm
